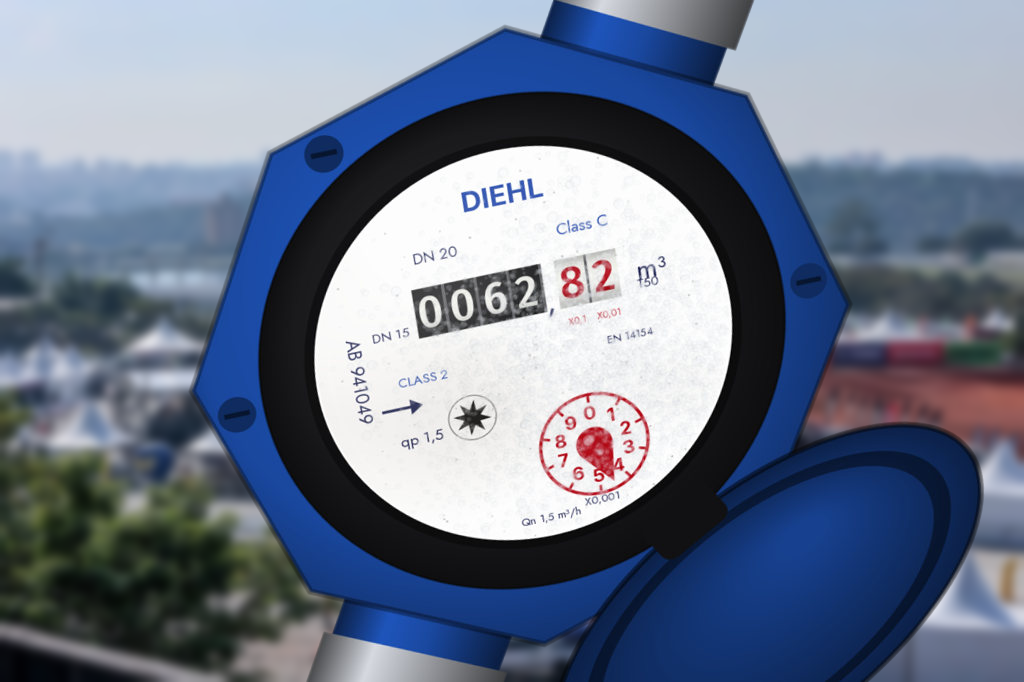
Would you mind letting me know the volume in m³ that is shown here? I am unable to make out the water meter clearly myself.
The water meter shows 62.824 m³
